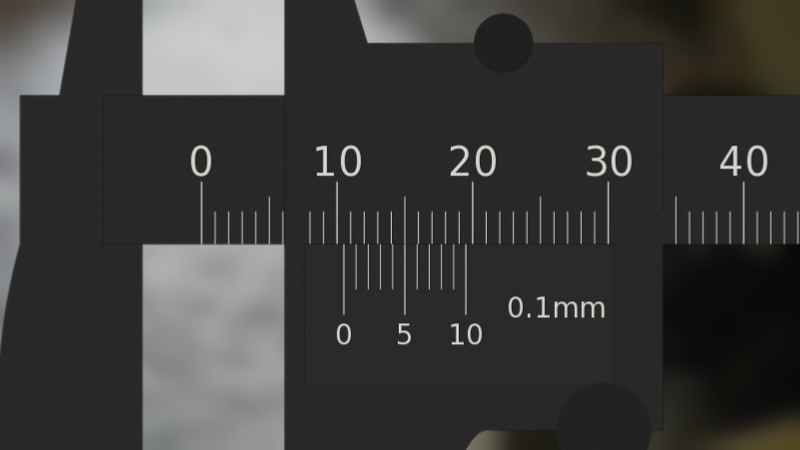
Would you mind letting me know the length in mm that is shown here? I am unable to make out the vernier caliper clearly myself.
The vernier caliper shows 10.5 mm
